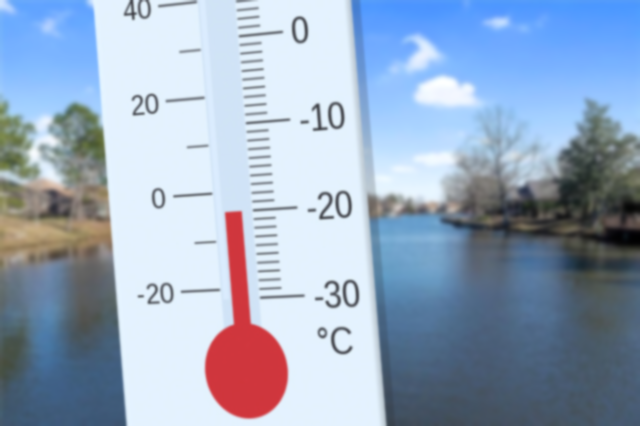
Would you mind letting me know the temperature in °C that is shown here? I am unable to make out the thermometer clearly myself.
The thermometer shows -20 °C
